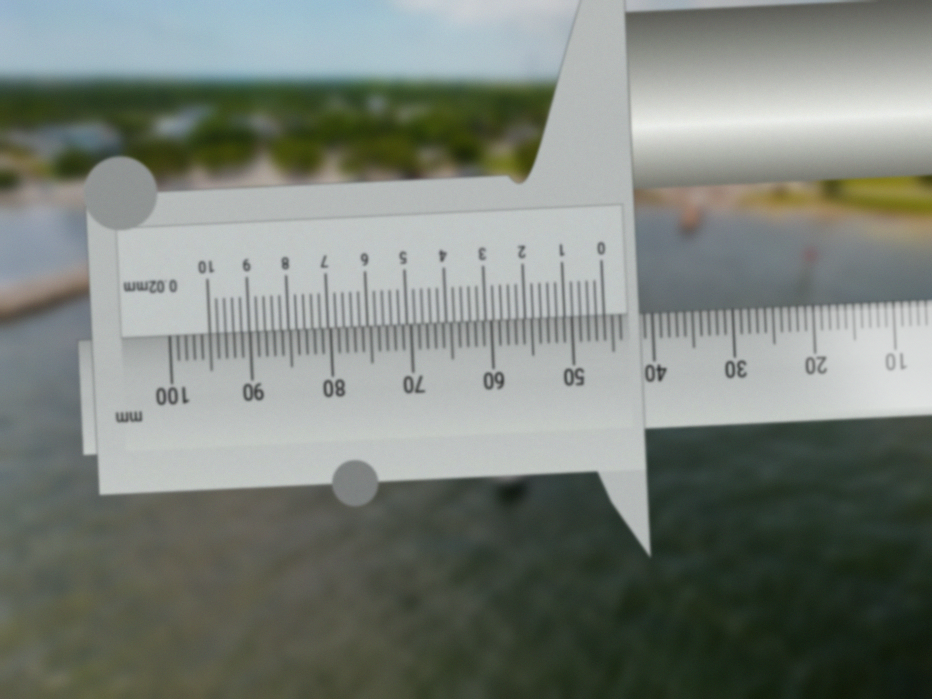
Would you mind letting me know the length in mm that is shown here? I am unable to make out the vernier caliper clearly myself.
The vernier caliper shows 46.0 mm
